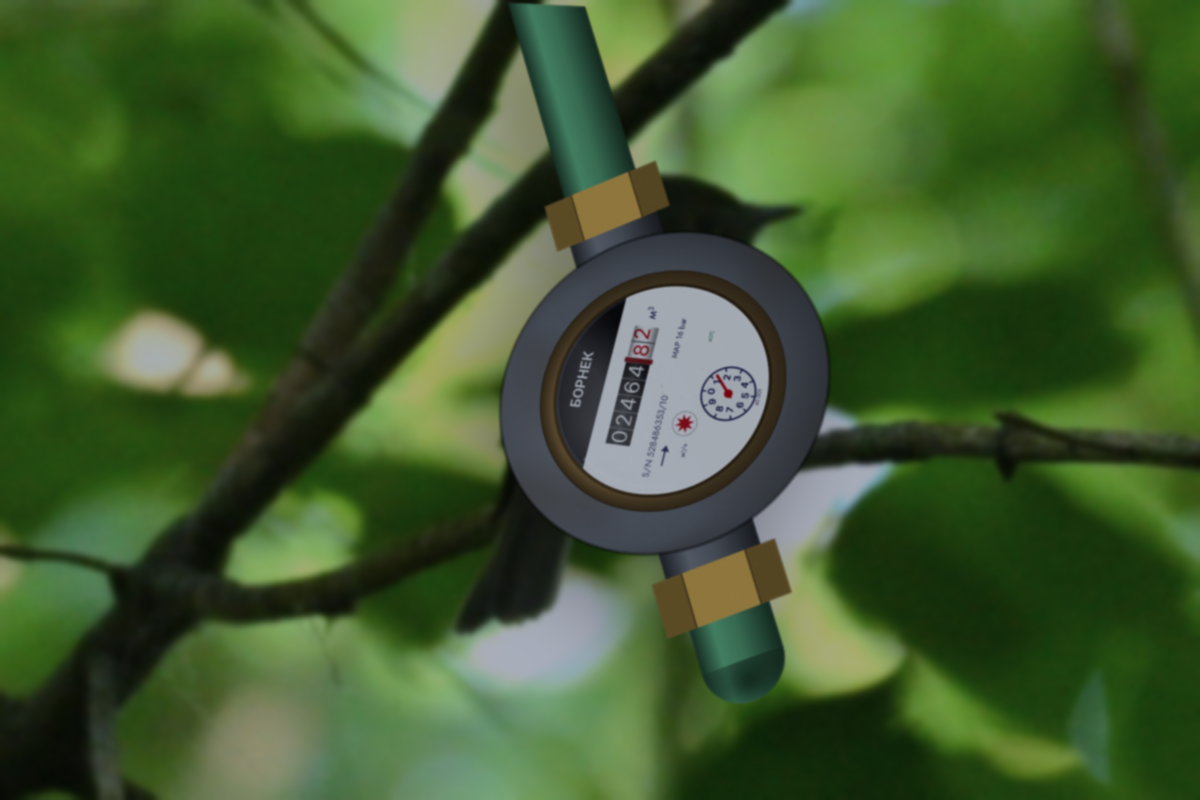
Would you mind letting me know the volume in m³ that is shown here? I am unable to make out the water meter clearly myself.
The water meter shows 2464.821 m³
